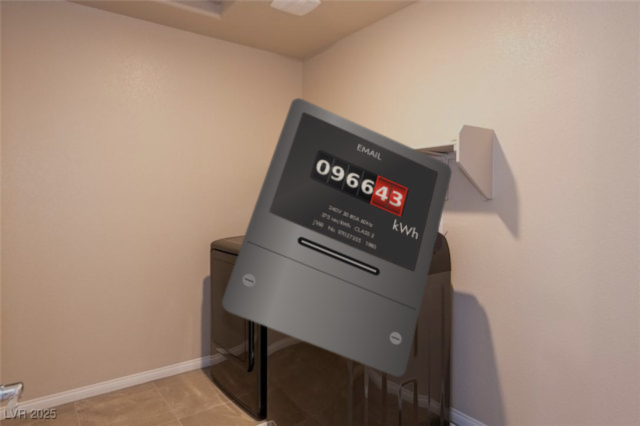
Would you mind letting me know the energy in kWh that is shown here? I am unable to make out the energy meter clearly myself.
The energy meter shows 966.43 kWh
